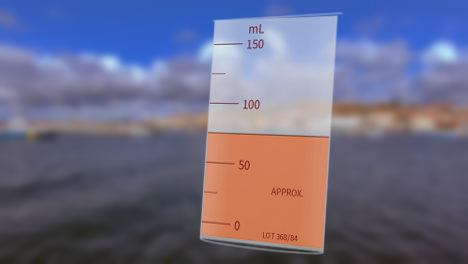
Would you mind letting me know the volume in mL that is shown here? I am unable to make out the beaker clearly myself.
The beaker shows 75 mL
